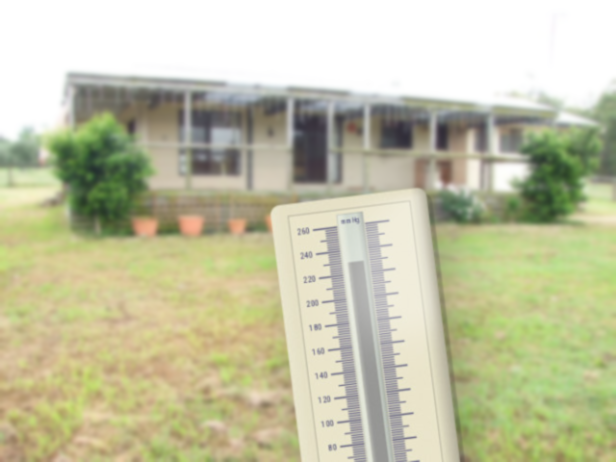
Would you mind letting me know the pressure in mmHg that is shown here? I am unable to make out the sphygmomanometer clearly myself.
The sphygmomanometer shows 230 mmHg
